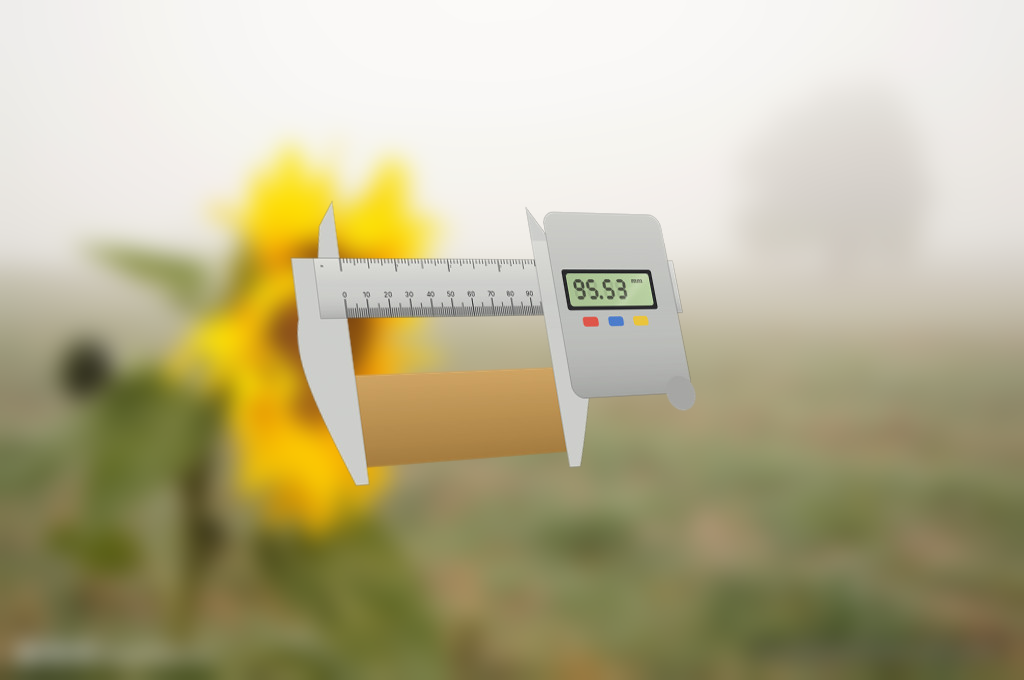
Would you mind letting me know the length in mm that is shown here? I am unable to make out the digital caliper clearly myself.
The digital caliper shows 95.53 mm
